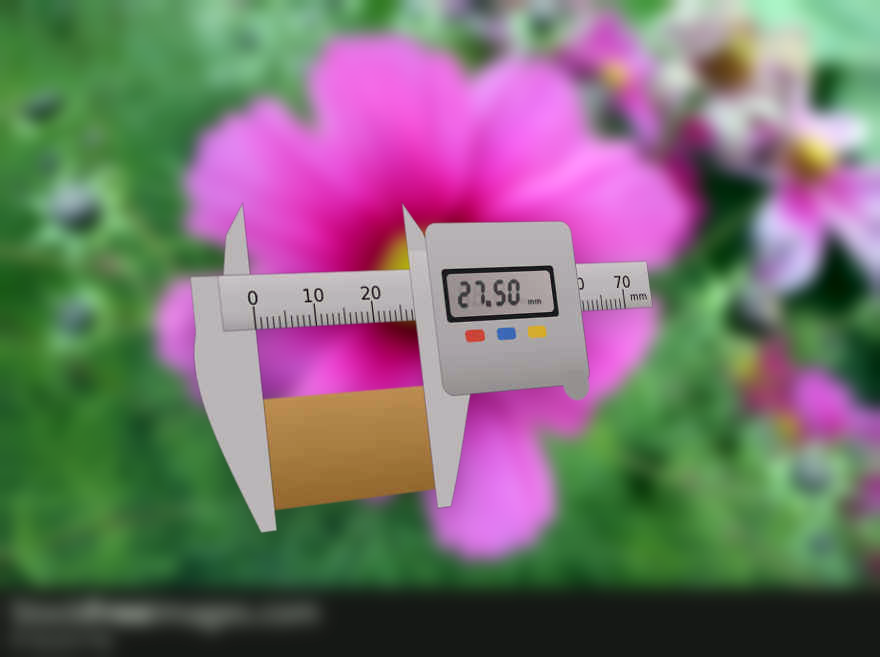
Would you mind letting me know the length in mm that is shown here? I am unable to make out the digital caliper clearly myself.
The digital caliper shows 27.50 mm
